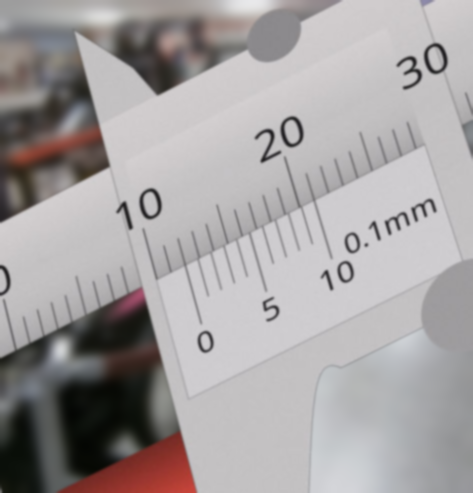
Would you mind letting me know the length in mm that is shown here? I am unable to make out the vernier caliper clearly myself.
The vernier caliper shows 12.0 mm
